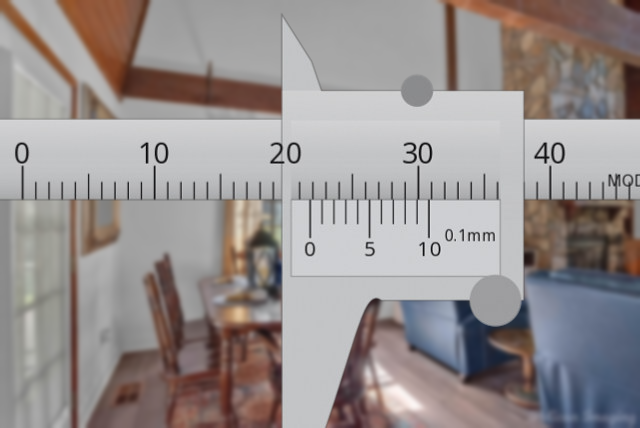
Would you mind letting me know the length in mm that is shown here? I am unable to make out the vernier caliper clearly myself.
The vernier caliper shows 21.8 mm
